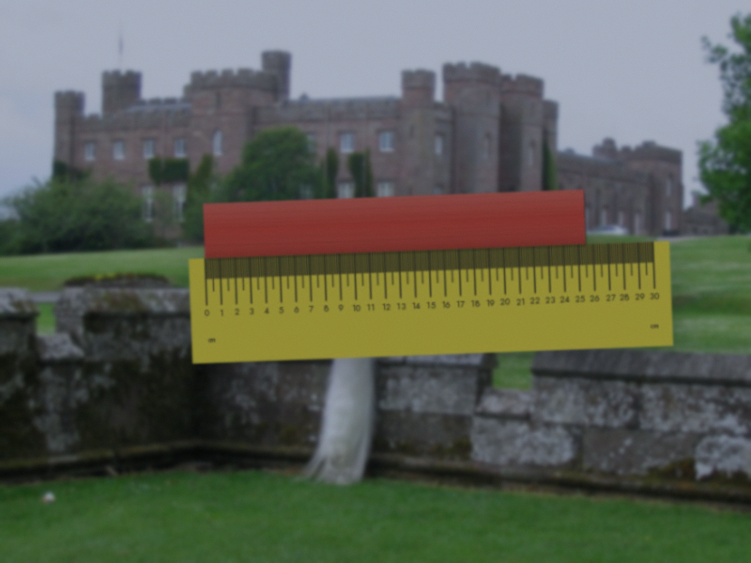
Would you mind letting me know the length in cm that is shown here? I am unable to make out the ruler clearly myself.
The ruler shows 25.5 cm
